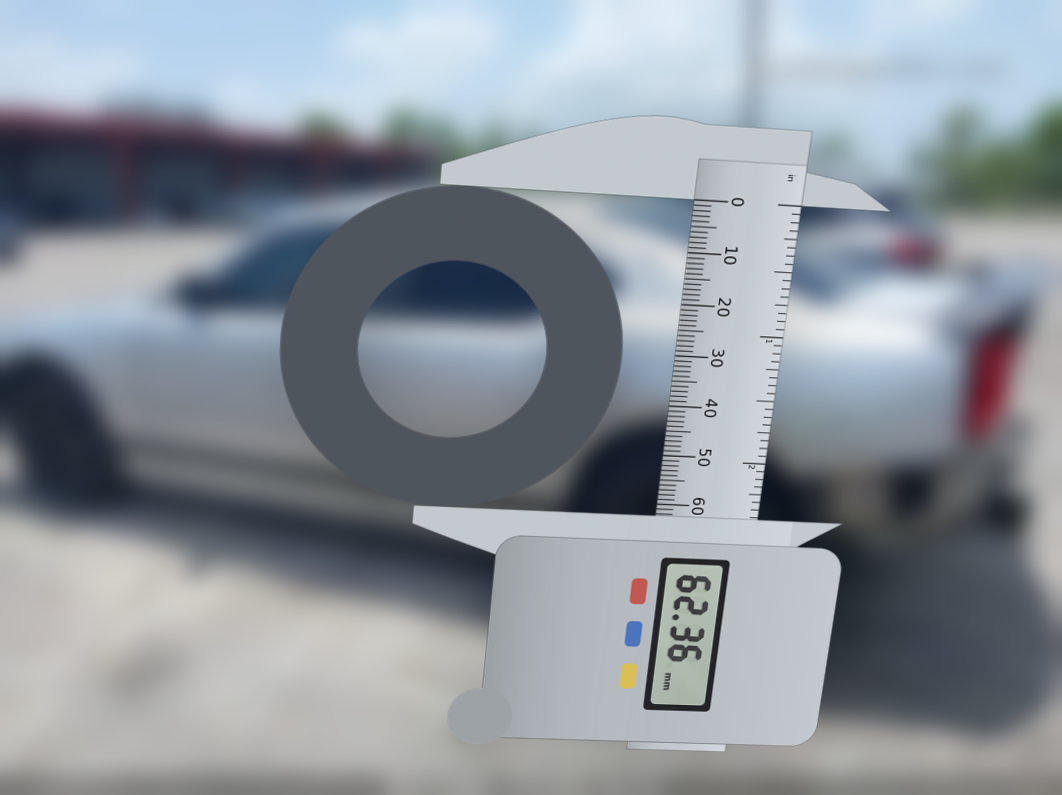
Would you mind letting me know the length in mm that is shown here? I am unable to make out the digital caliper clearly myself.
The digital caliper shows 62.36 mm
